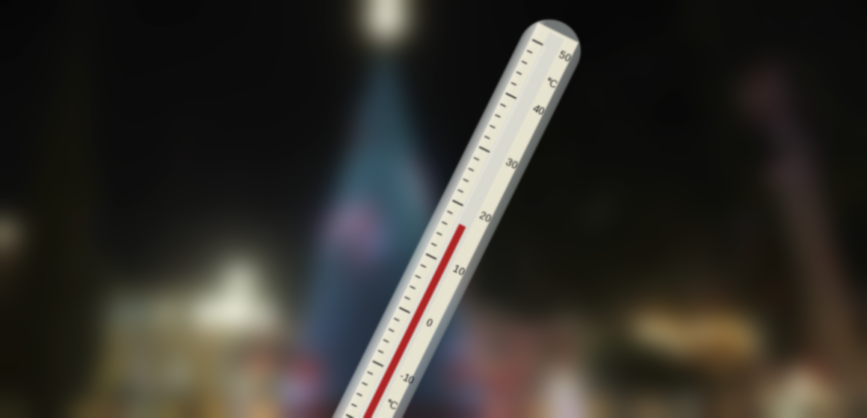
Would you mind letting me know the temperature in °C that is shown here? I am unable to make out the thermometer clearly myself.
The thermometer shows 17 °C
